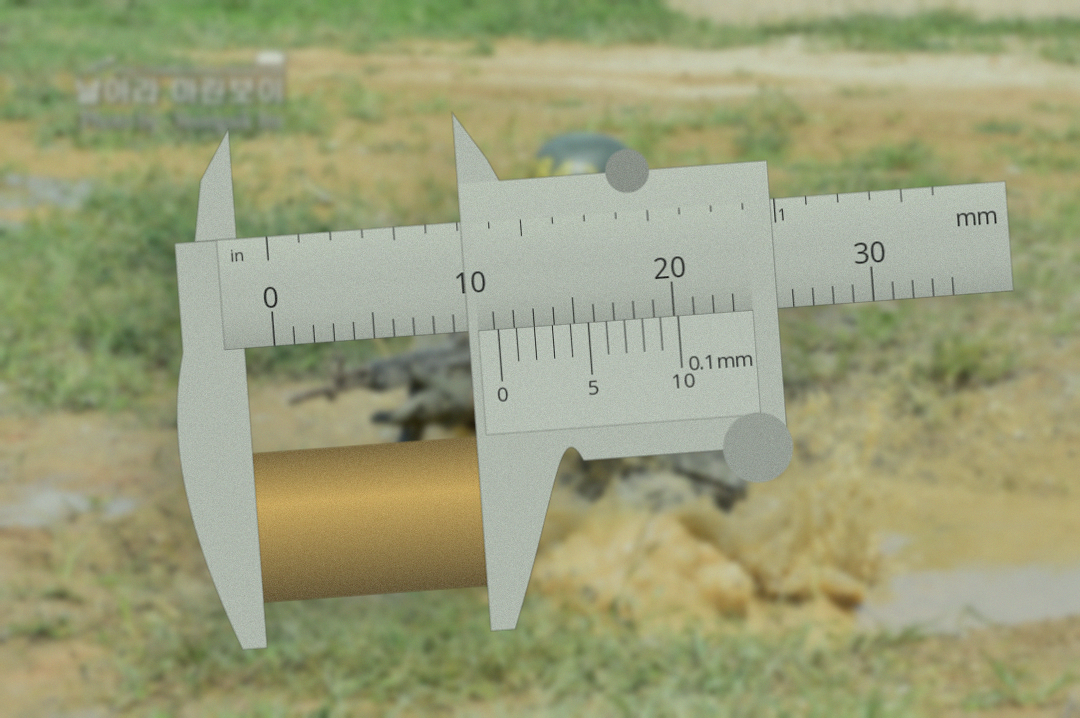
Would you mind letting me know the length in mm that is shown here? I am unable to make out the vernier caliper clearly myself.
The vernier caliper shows 11.2 mm
